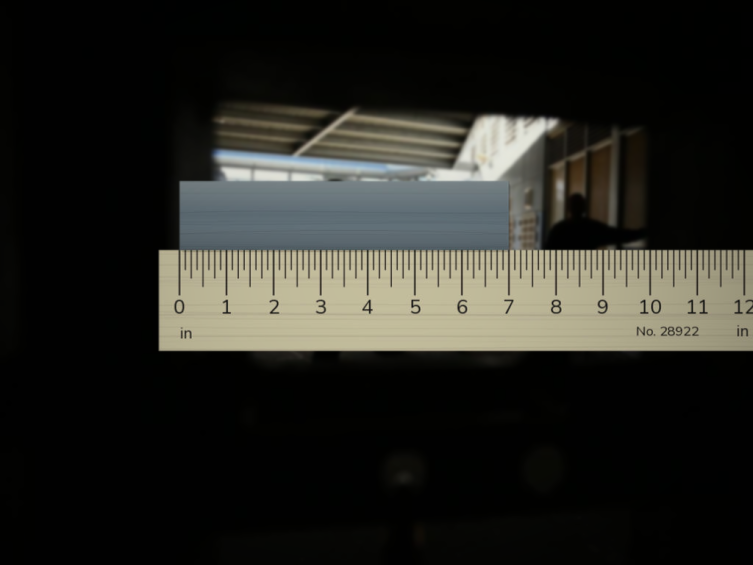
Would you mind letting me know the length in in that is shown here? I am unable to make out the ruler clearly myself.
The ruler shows 7 in
